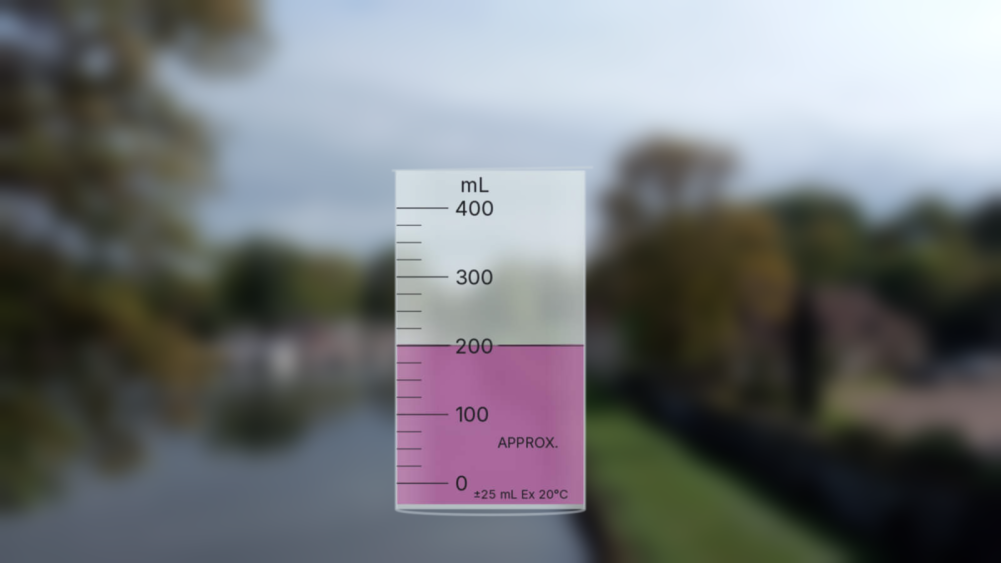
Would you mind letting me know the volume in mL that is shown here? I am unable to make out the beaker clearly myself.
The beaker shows 200 mL
